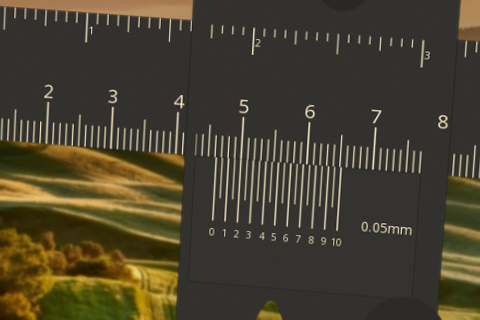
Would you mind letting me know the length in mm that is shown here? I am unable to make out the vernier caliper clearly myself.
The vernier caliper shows 46.2 mm
